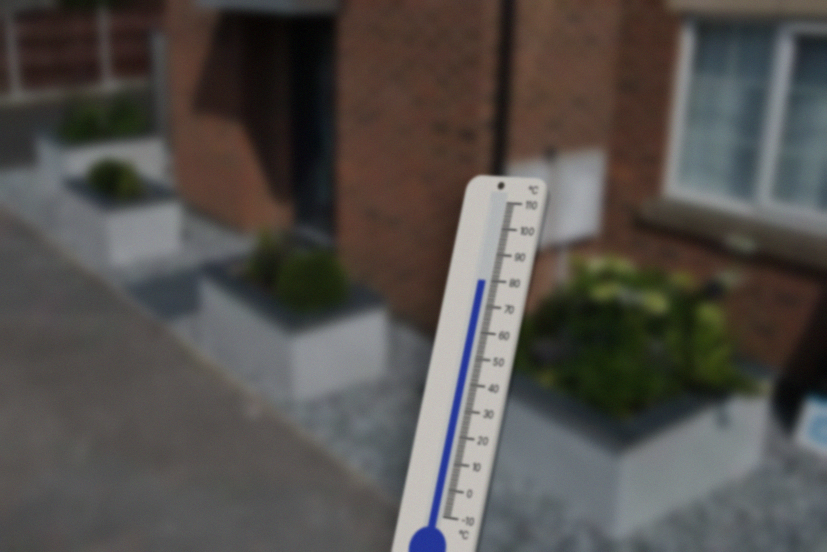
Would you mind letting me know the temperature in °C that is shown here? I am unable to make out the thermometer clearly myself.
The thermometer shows 80 °C
